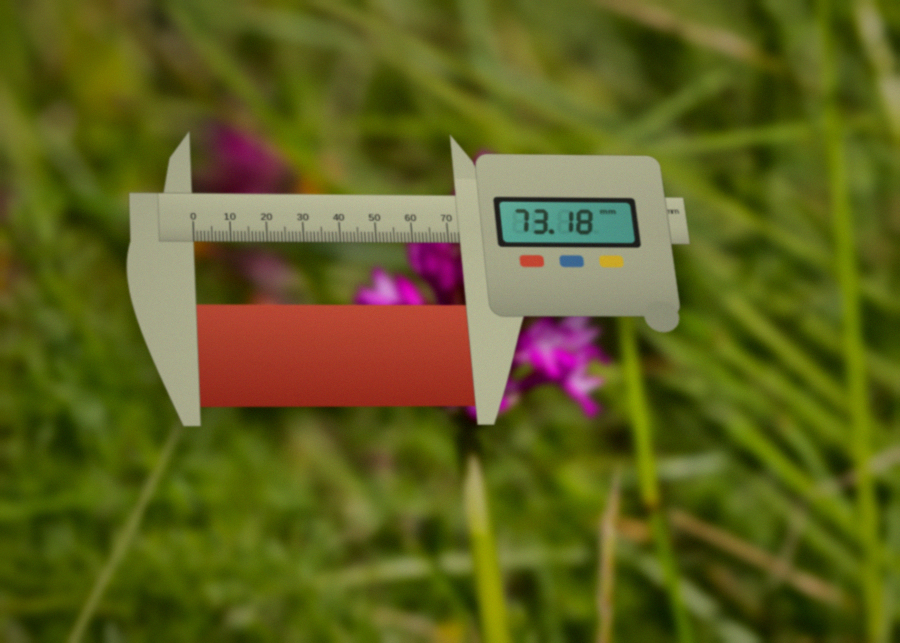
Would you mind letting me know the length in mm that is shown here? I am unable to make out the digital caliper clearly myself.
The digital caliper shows 73.18 mm
